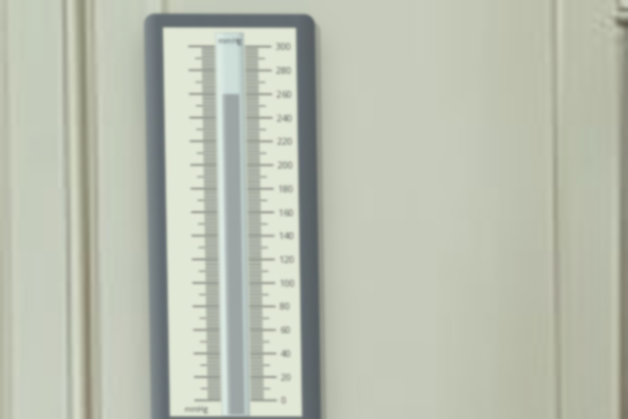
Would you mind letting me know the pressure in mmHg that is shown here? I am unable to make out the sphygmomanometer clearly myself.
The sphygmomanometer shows 260 mmHg
